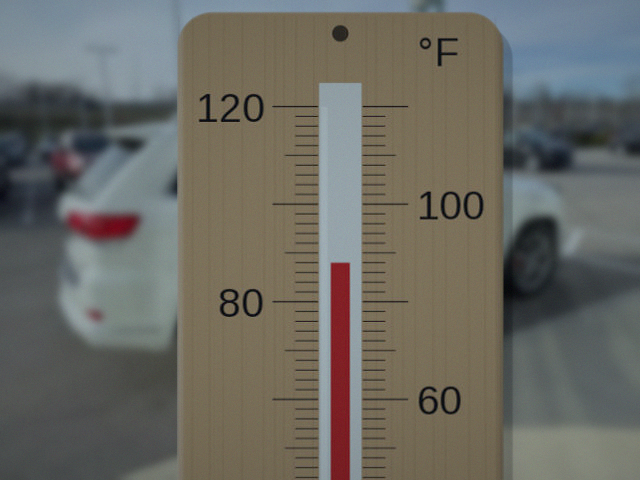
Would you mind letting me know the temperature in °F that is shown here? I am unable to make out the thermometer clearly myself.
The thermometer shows 88 °F
